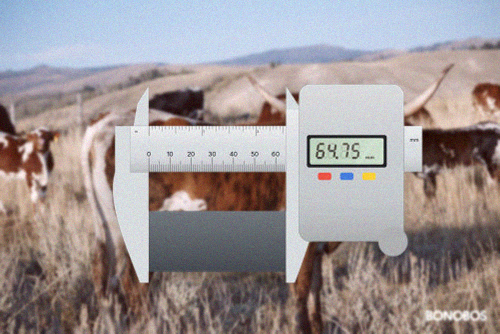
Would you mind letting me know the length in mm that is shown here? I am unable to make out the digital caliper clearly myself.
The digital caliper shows 64.75 mm
